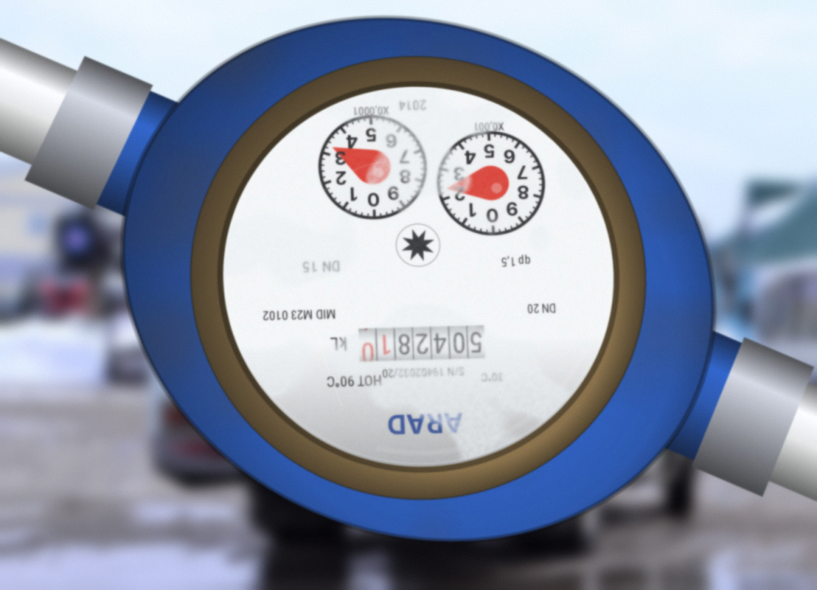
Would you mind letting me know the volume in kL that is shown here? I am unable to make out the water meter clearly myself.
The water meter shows 50428.1023 kL
